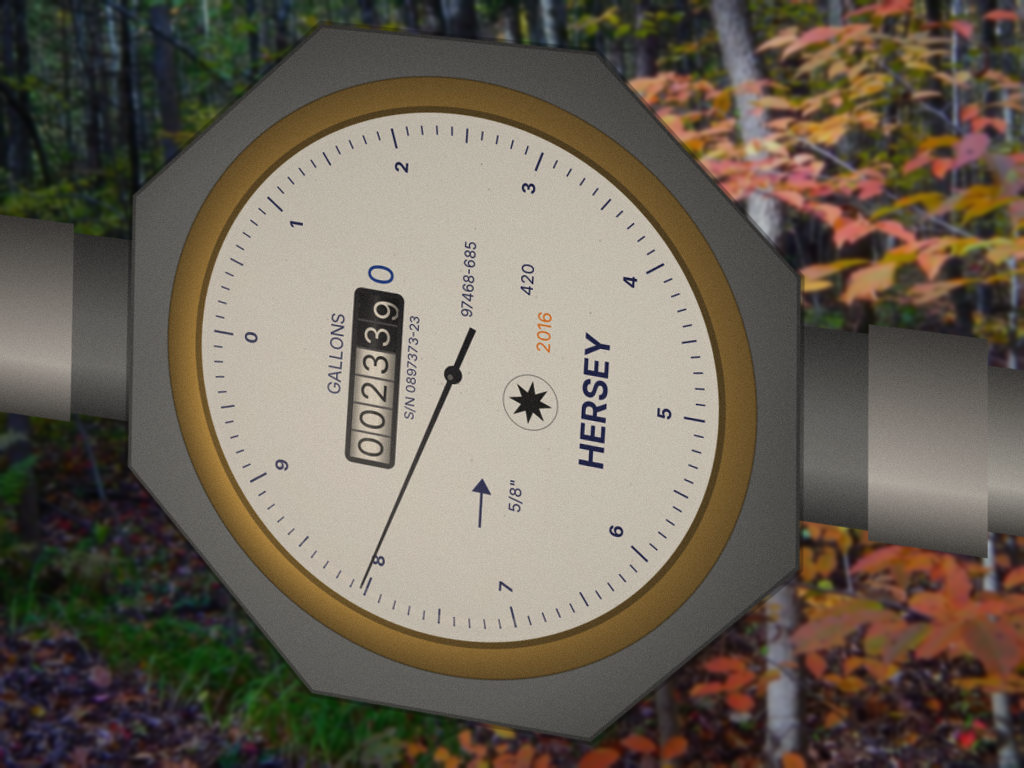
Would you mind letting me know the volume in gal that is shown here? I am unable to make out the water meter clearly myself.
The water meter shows 23388.0 gal
